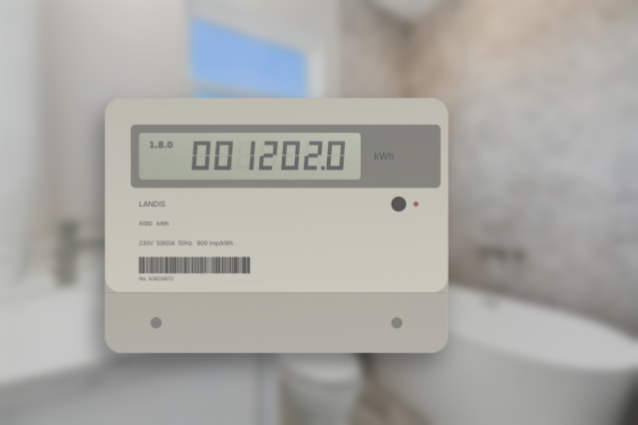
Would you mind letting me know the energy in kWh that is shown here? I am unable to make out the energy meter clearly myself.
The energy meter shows 1202.0 kWh
